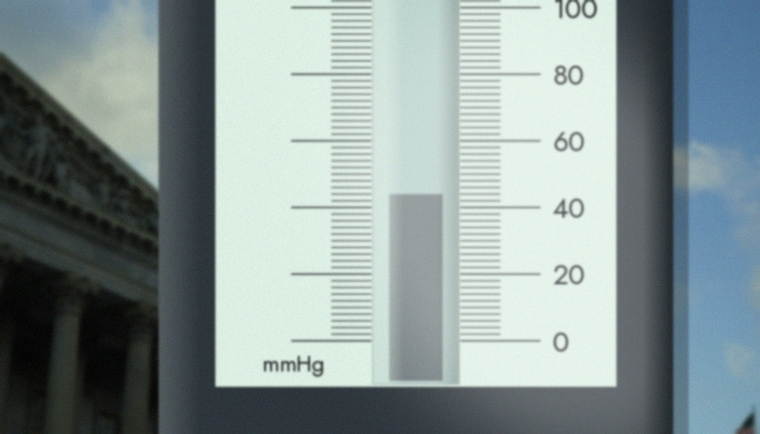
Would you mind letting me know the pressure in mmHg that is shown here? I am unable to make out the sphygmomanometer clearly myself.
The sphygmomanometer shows 44 mmHg
